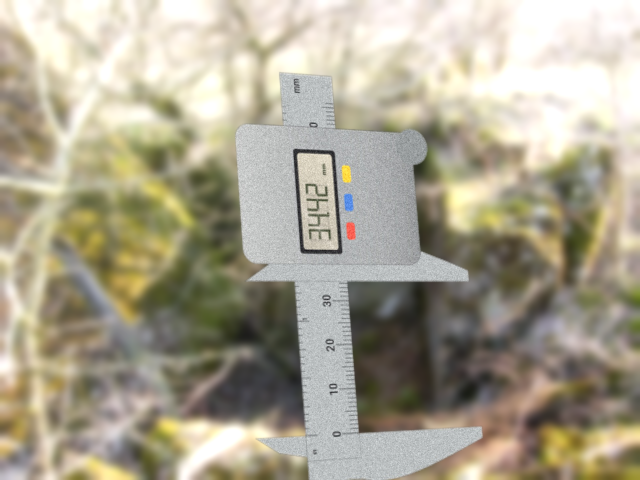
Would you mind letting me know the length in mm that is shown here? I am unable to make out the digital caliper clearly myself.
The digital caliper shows 34.42 mm
